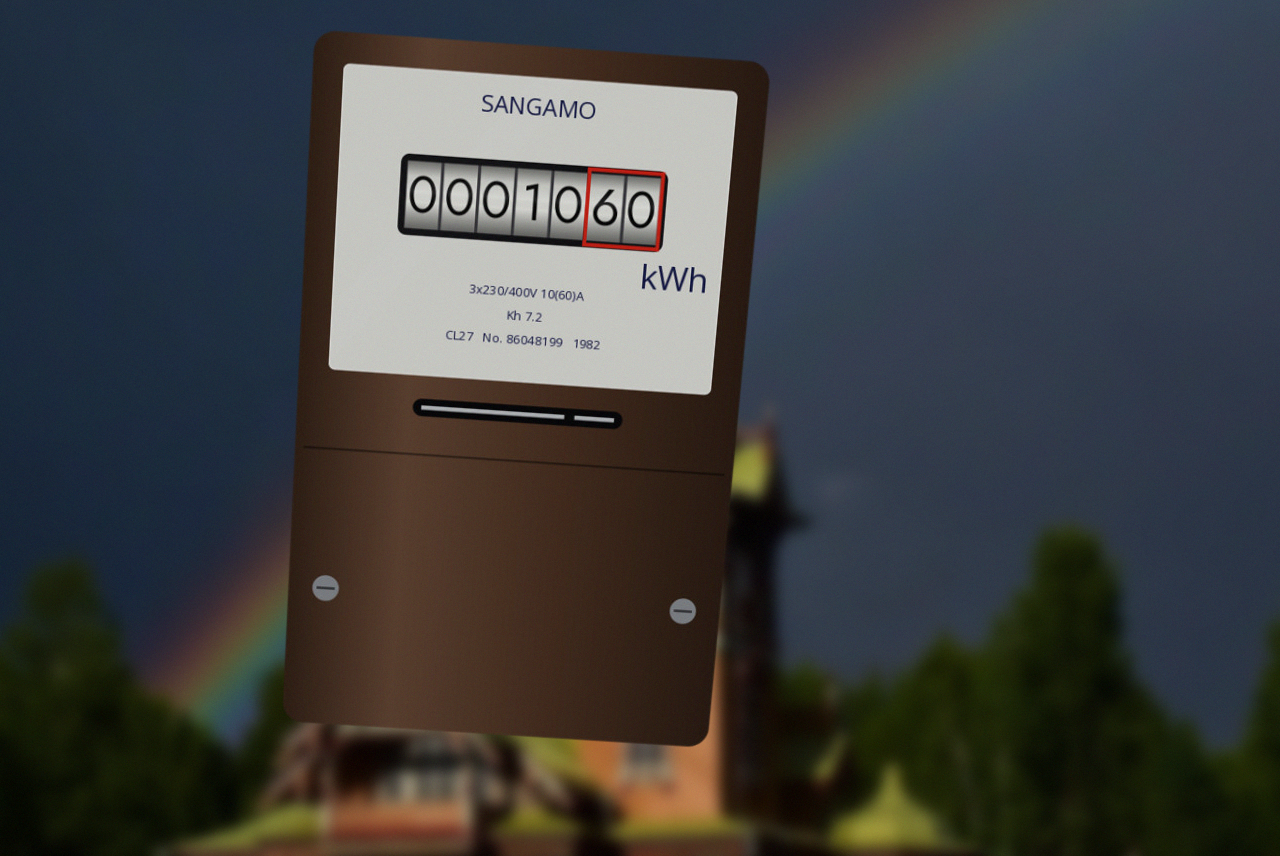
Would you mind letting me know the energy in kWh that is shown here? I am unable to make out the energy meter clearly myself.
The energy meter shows 10.60 kWh
